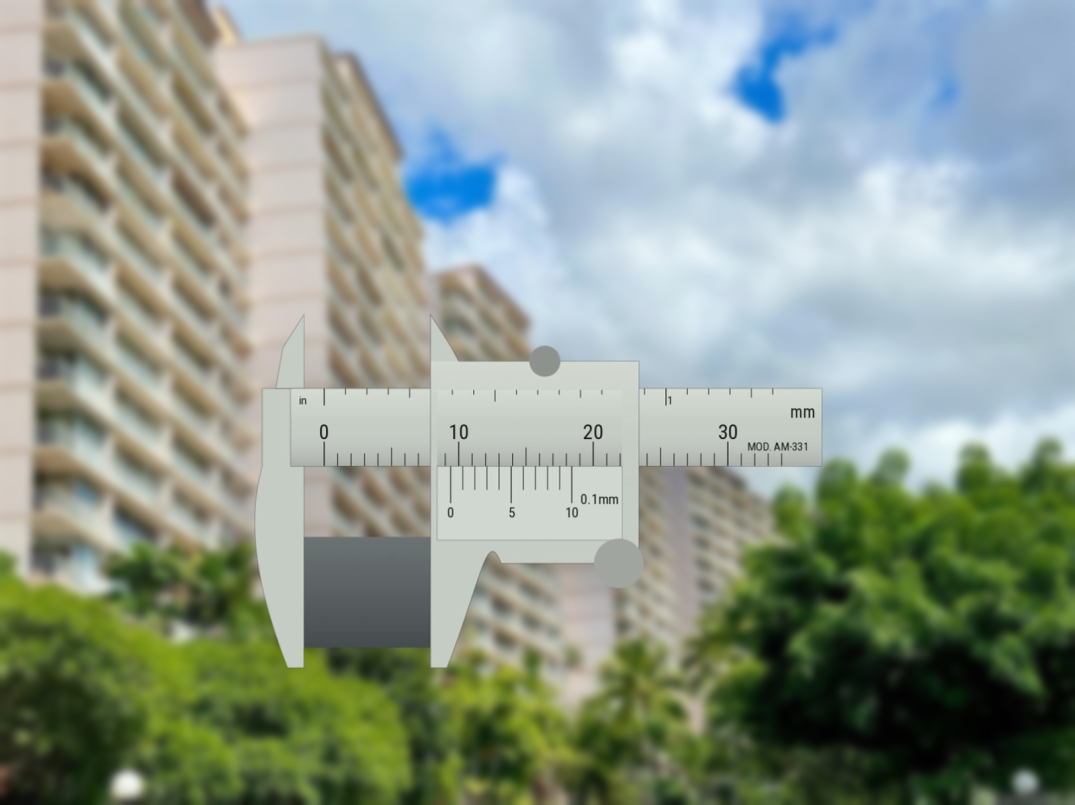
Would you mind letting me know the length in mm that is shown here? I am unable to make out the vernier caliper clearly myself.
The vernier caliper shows 9.4 mm
